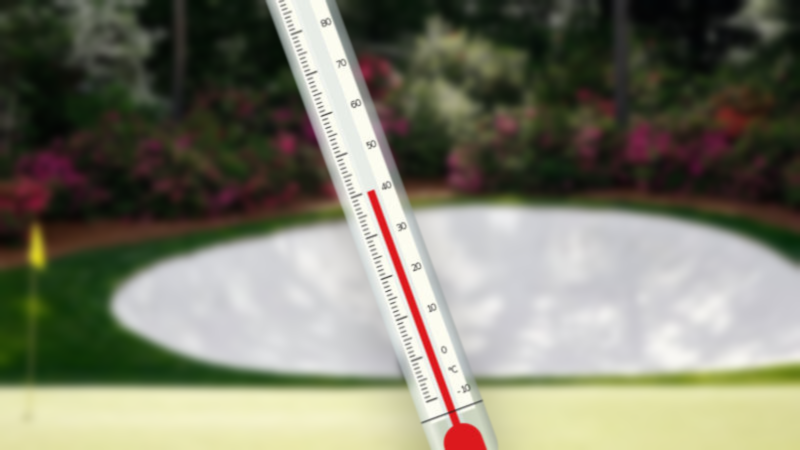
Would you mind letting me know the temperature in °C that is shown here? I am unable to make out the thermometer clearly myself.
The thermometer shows 40 °C
